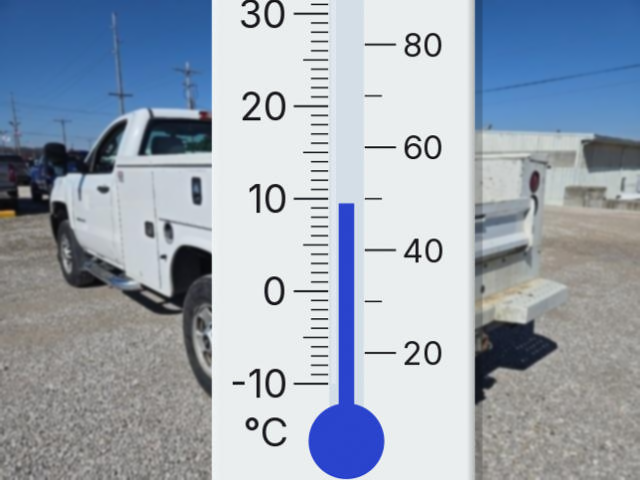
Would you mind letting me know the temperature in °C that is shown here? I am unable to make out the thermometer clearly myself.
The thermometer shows 9.5 °C
